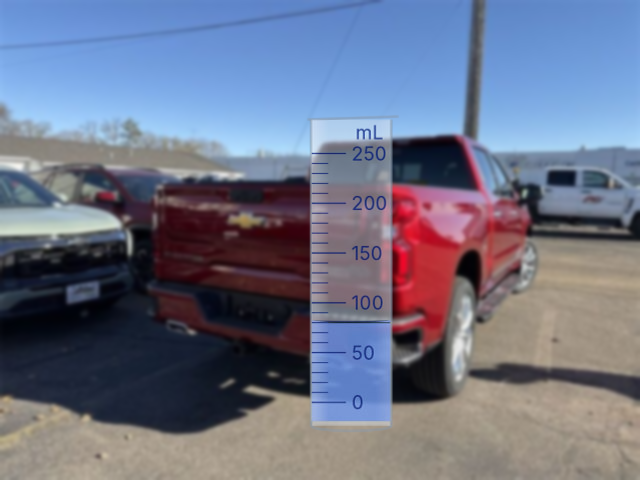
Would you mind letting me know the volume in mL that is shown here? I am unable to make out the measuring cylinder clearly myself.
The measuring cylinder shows 80 mL
